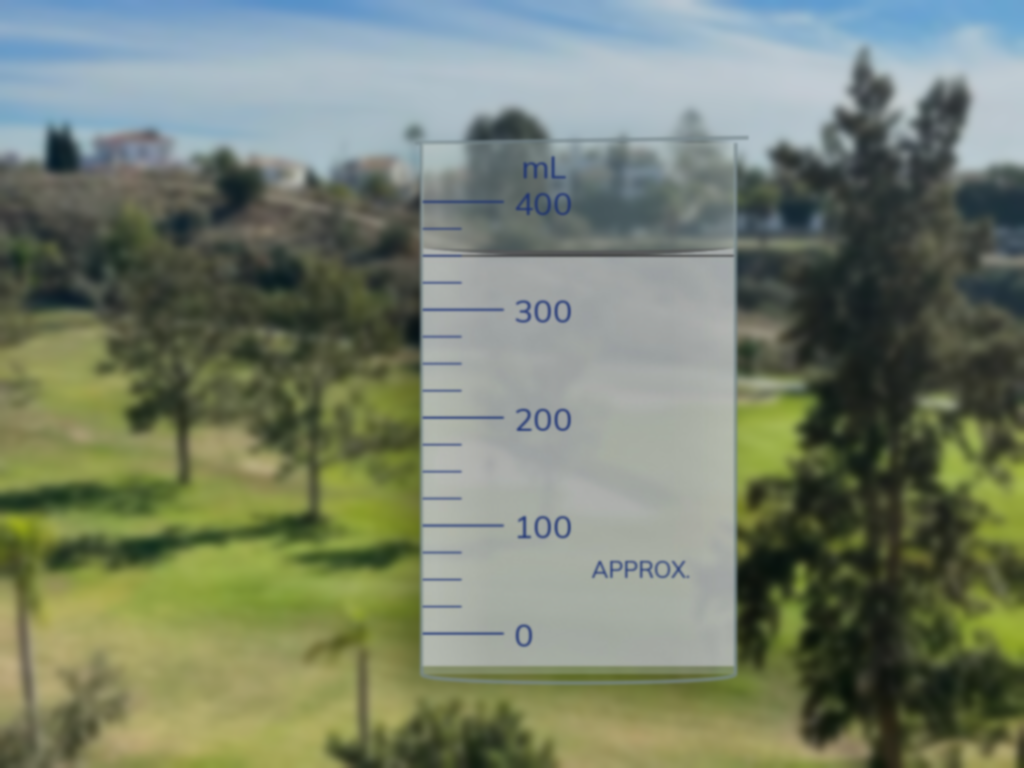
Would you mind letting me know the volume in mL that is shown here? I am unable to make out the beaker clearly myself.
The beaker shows 350 mL
